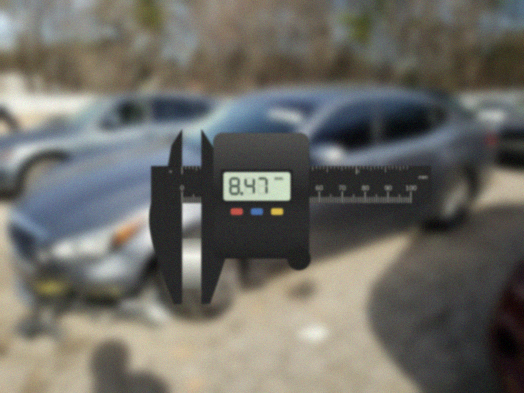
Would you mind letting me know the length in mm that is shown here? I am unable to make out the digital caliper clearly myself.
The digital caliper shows 8.47 mm
